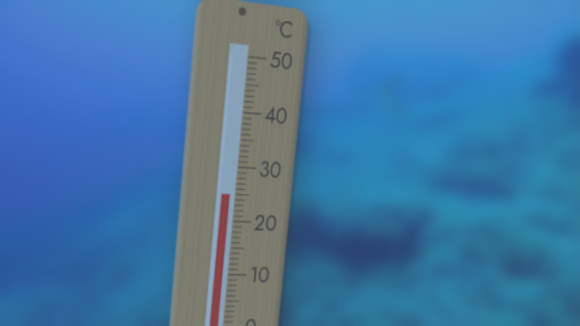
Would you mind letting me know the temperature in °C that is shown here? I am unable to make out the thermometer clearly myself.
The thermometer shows 25 °C
